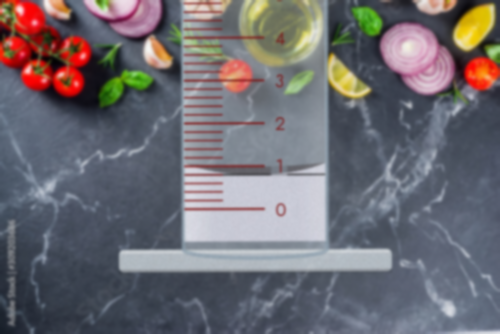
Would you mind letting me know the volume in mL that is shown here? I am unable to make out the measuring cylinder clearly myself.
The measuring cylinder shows 0.8 mL
